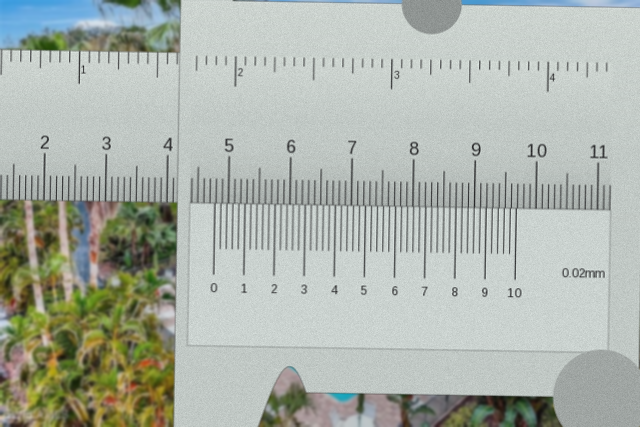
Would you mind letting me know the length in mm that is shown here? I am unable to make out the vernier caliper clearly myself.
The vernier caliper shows 47.8 mm
